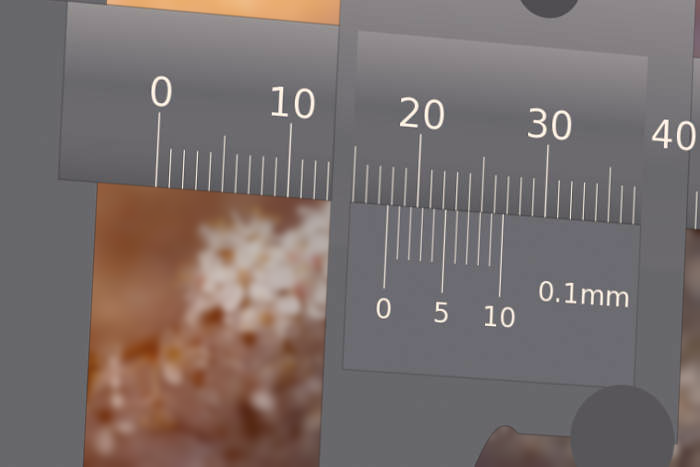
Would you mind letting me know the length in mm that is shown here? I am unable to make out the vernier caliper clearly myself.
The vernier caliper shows 17.7 mm
